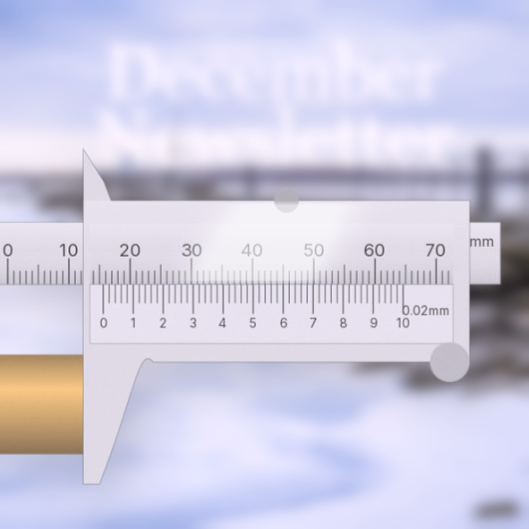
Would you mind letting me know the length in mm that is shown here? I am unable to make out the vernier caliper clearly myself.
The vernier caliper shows 15.6 mm
